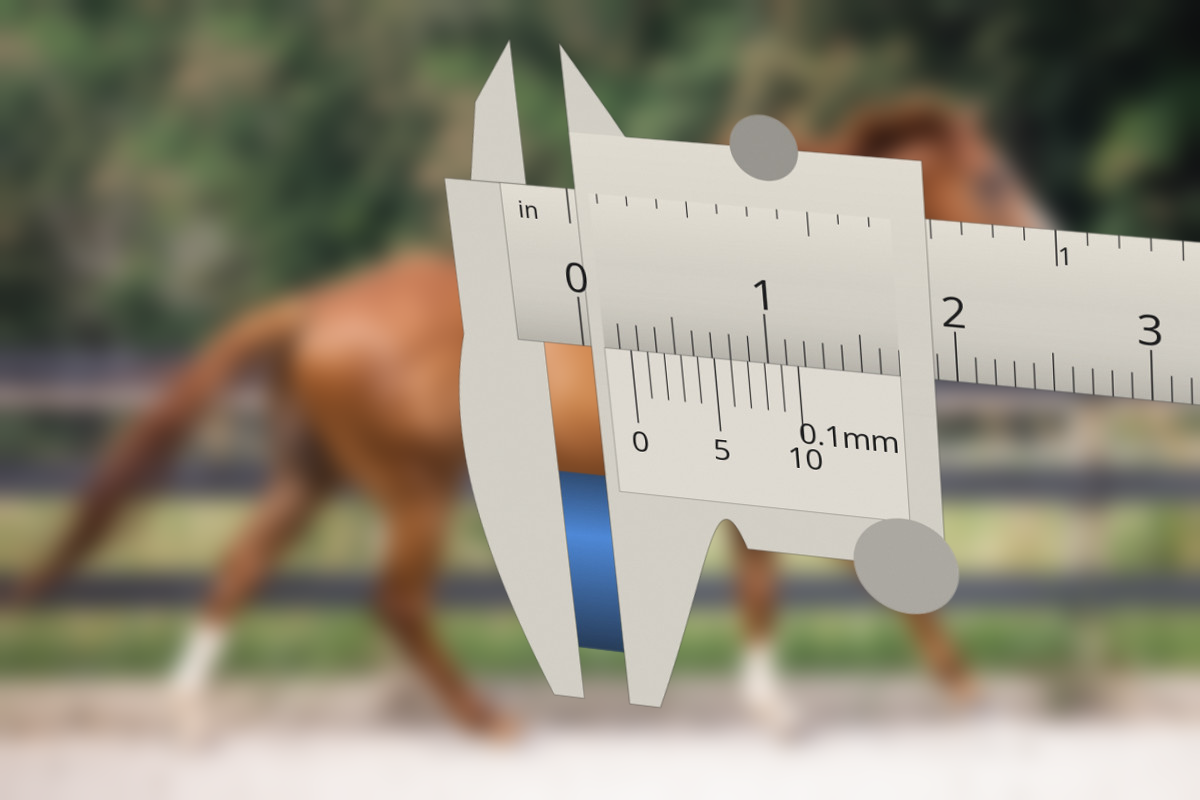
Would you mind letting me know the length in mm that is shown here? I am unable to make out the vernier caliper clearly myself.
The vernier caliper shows 2.6 mm
